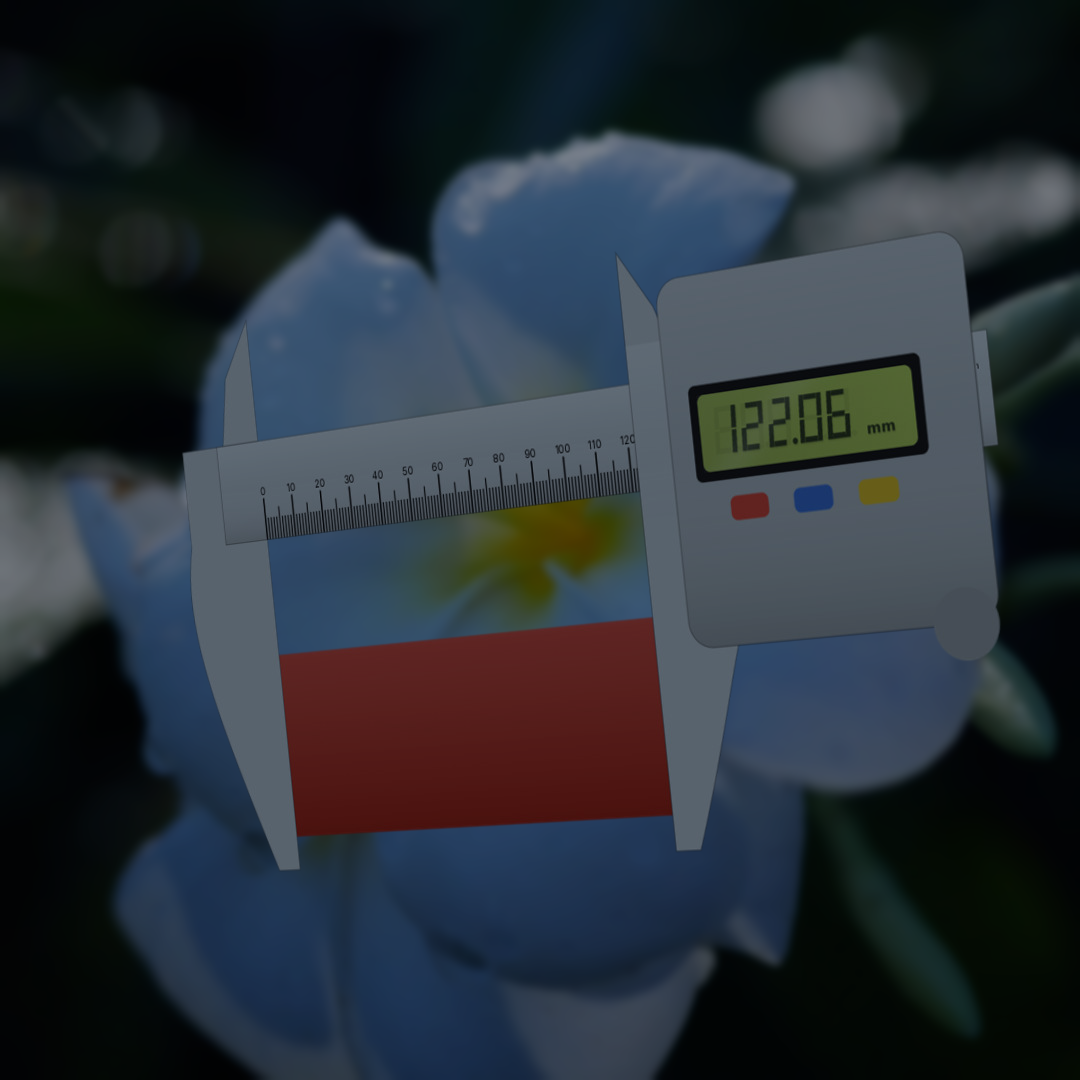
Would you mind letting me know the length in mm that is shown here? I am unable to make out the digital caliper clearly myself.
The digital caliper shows 122.06 mm
